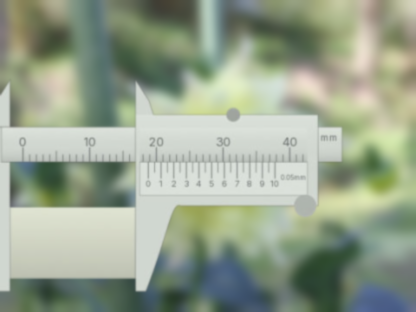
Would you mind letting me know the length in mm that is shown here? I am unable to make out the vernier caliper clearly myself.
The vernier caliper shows 18.8 mm
